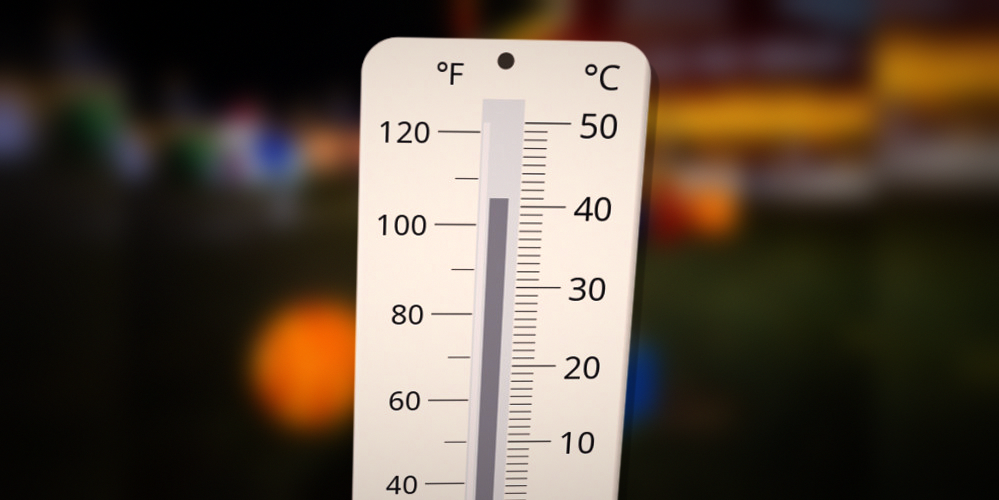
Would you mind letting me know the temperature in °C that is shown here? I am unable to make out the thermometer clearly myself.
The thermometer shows 41 °C
